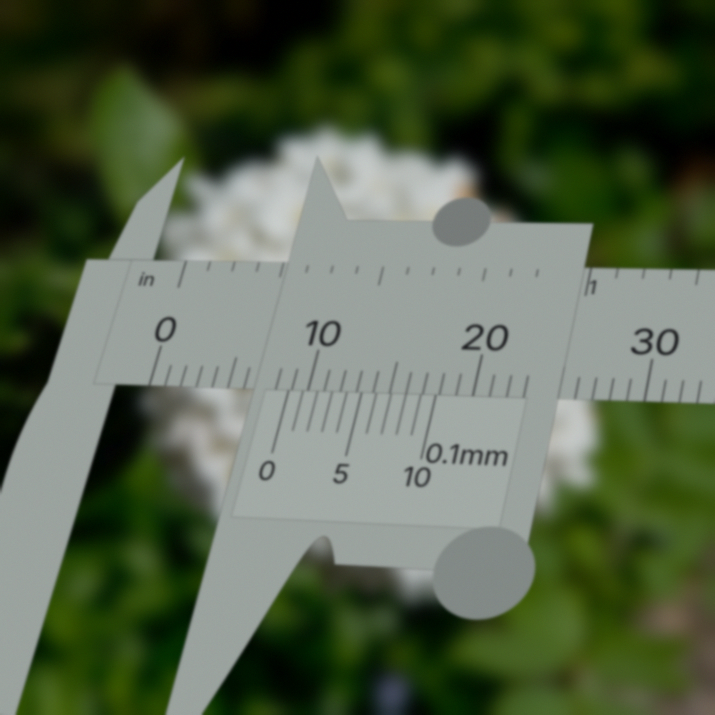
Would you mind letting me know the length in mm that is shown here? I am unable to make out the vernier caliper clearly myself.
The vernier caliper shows 8.8 mm
